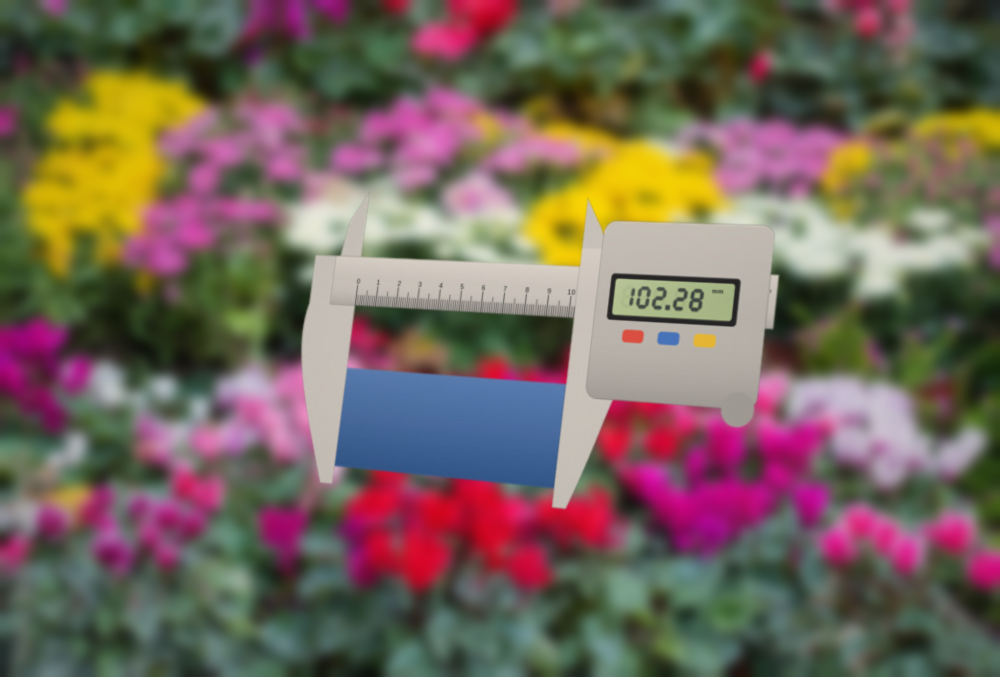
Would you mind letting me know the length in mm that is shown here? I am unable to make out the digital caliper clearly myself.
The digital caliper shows 102.28 mm
